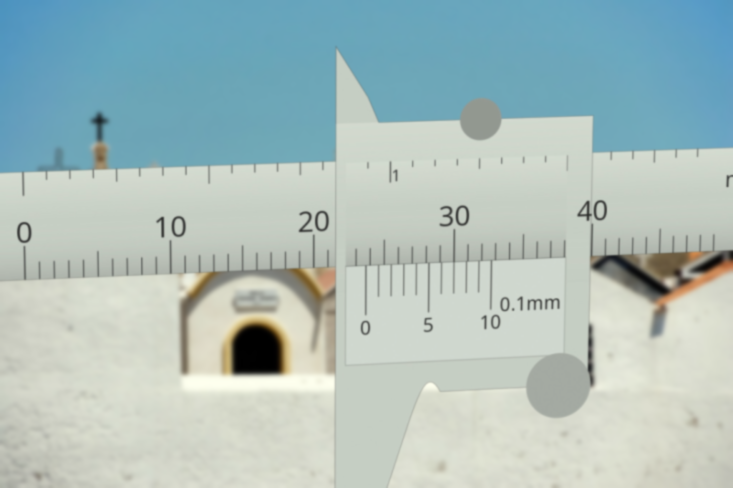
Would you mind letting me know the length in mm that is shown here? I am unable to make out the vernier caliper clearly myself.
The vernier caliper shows 23.7 mm
